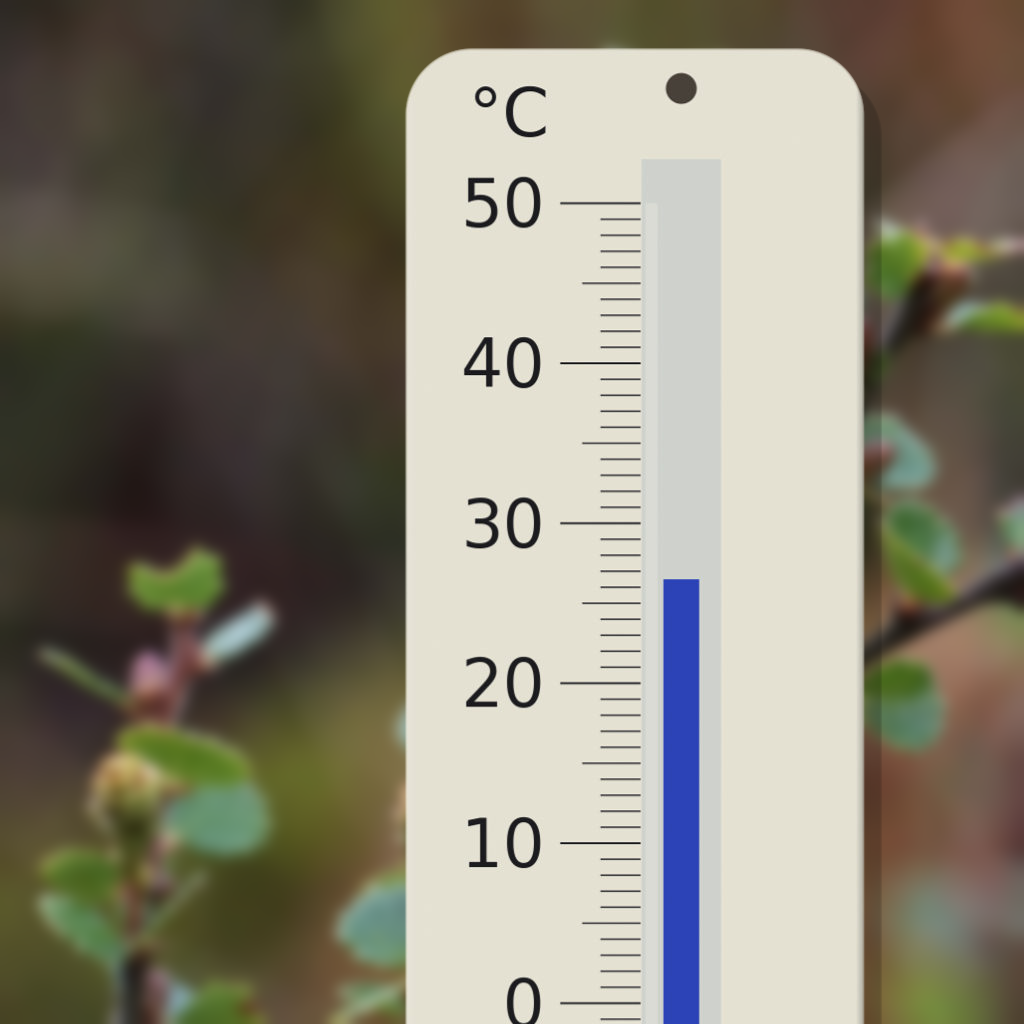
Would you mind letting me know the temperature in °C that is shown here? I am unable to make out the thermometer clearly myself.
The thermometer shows 26.5 °C
